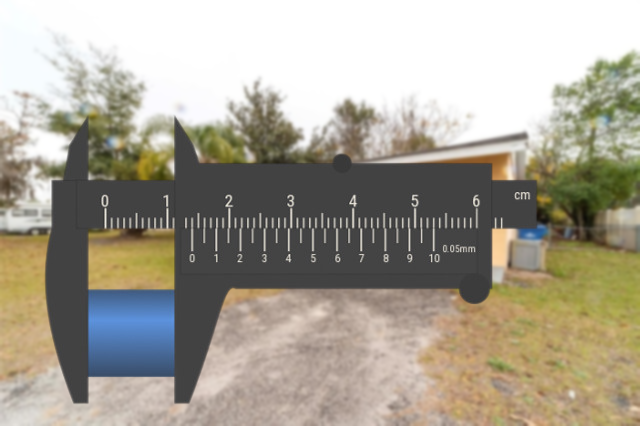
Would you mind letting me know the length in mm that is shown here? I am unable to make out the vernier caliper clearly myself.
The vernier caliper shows 14.0 mm
